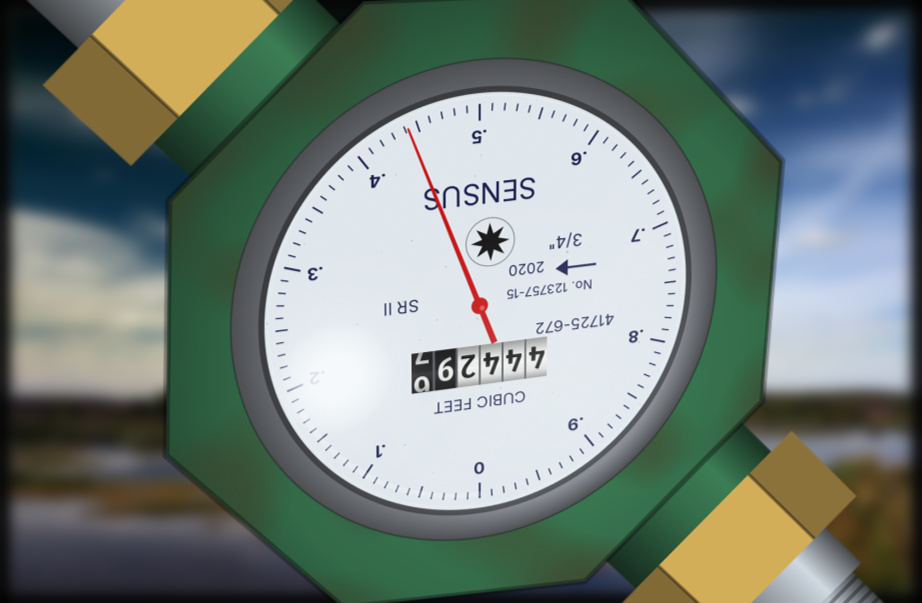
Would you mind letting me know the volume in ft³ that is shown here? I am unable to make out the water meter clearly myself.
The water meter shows 444296.44 ft³
